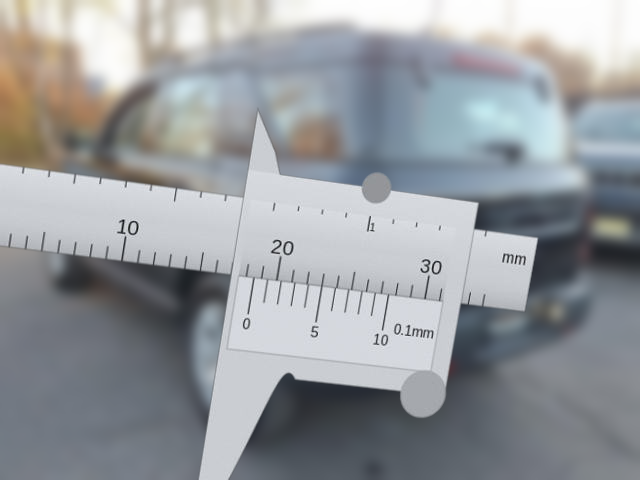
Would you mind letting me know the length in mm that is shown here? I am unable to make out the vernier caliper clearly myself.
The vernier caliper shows 18.5 mm
